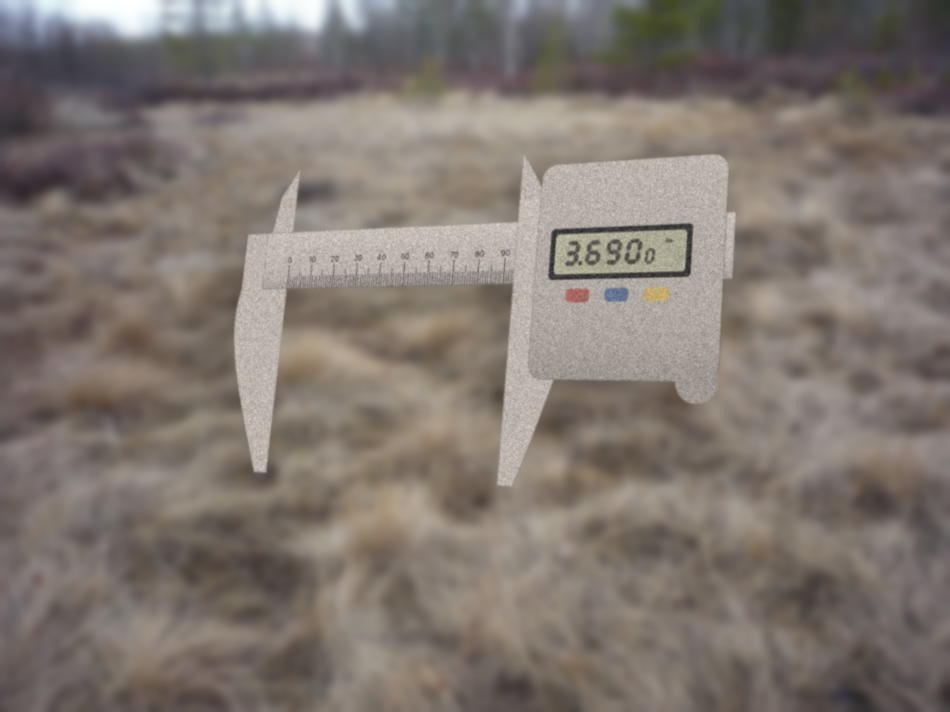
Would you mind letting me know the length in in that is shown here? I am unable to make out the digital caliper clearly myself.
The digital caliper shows 3.6900 in
